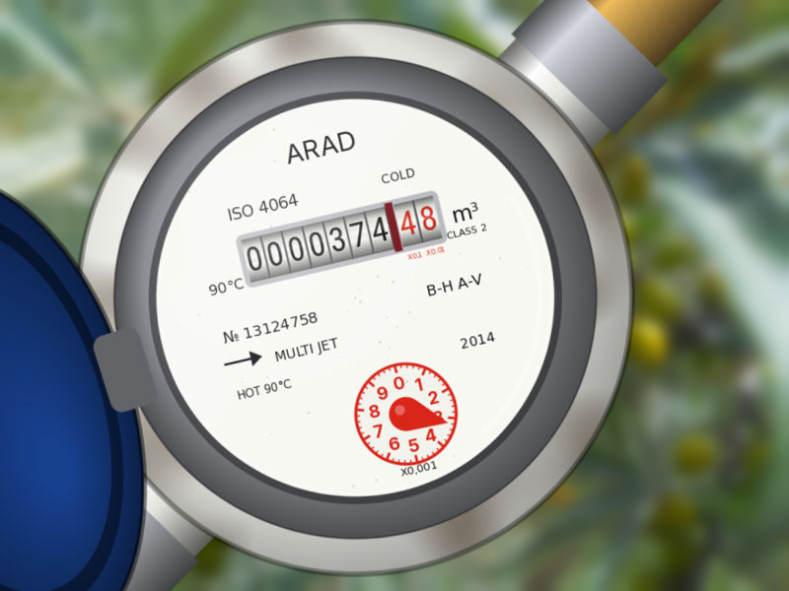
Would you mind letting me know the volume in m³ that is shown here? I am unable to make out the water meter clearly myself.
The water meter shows 374.483 m³
